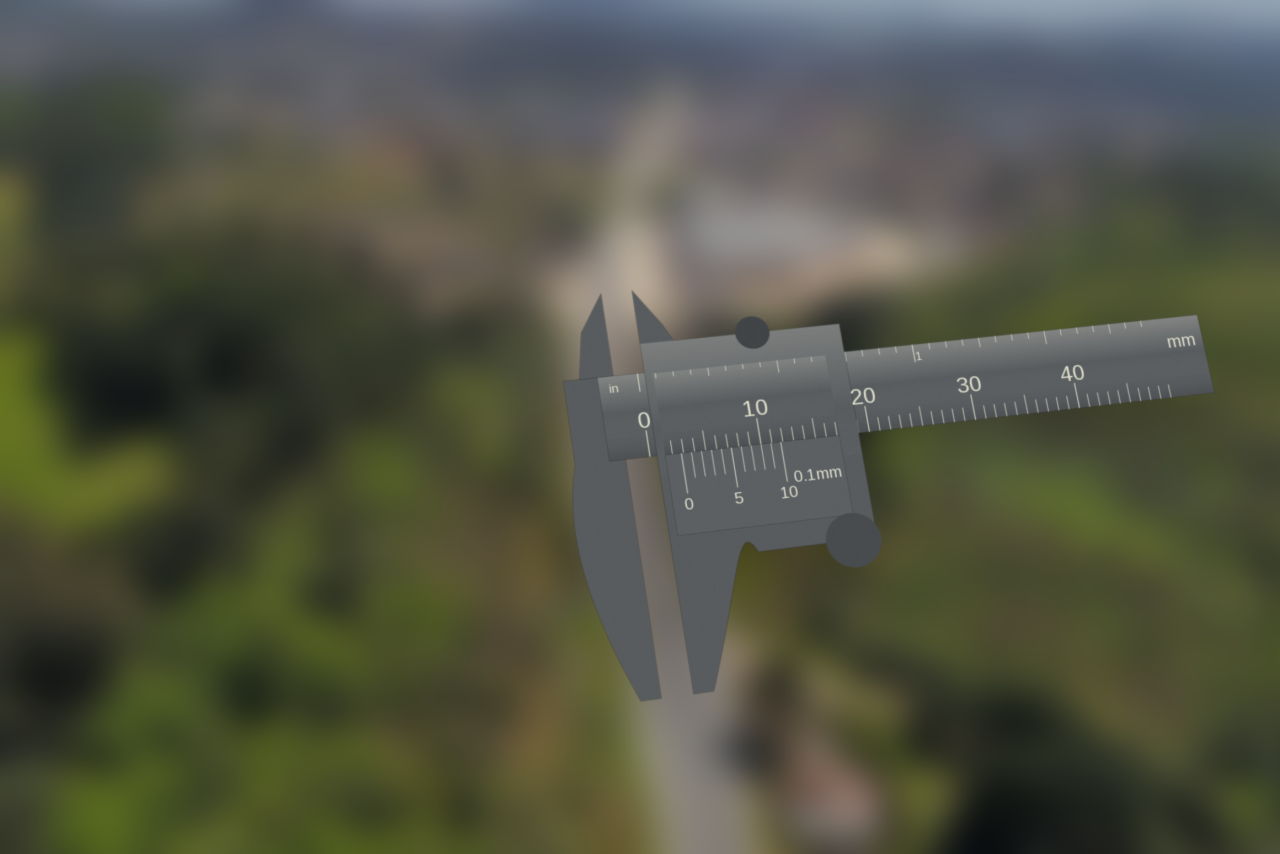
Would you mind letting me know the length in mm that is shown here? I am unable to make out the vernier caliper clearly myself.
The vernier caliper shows 2.8 mm
